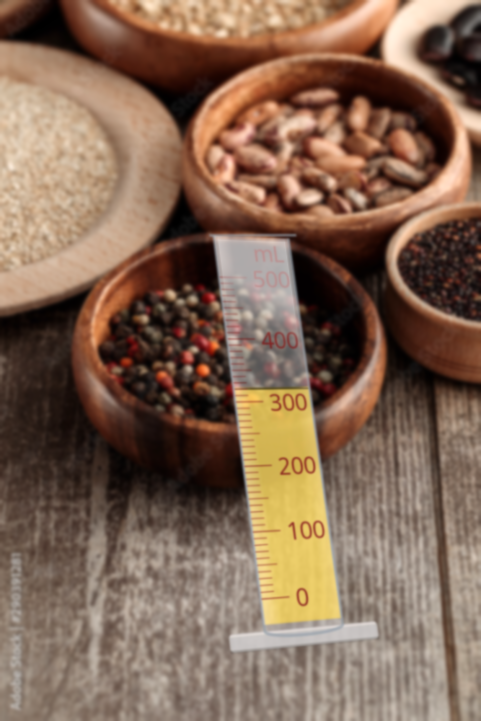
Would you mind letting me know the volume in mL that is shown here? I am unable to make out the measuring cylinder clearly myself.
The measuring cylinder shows 320 mL
